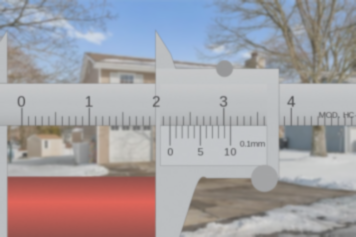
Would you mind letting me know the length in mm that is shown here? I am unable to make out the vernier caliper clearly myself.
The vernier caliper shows 22.0 mm
